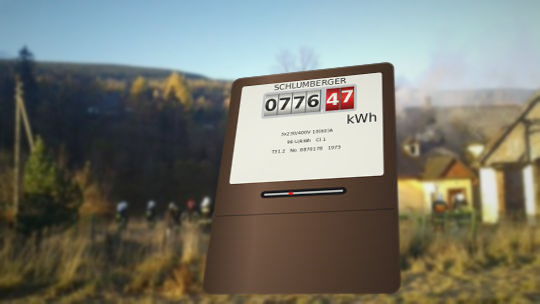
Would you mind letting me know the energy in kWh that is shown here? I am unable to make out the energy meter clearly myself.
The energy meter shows 776.47 kWh
